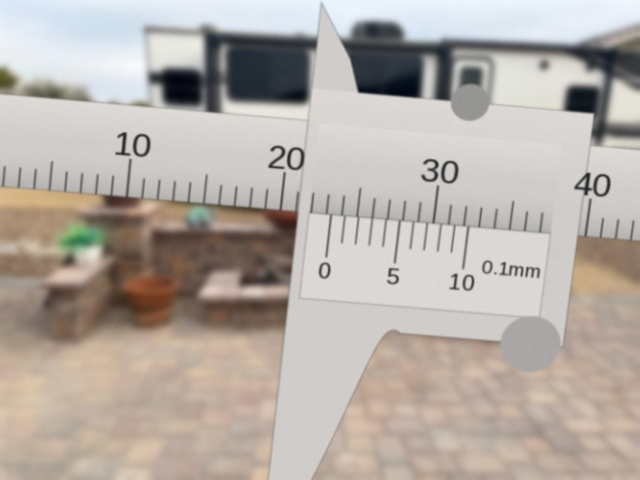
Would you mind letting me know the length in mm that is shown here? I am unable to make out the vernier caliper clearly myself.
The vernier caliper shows 23.3 mm
